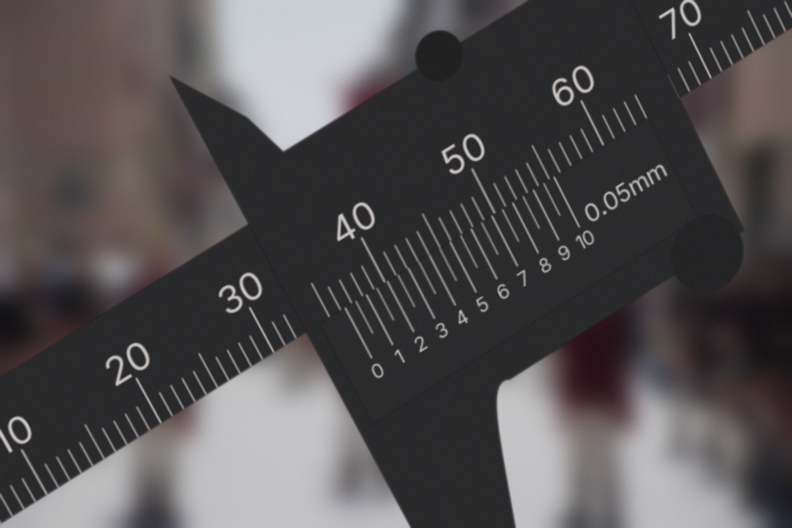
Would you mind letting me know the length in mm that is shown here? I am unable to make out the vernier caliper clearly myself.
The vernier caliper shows 36.4 mm
